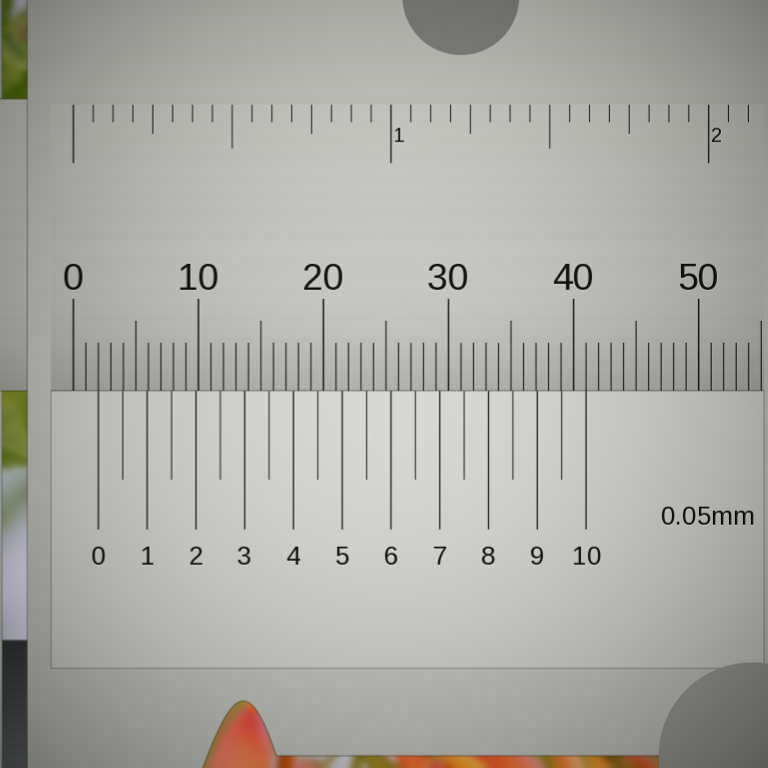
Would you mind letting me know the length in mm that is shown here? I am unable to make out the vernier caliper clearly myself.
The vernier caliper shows 2.0 mm
